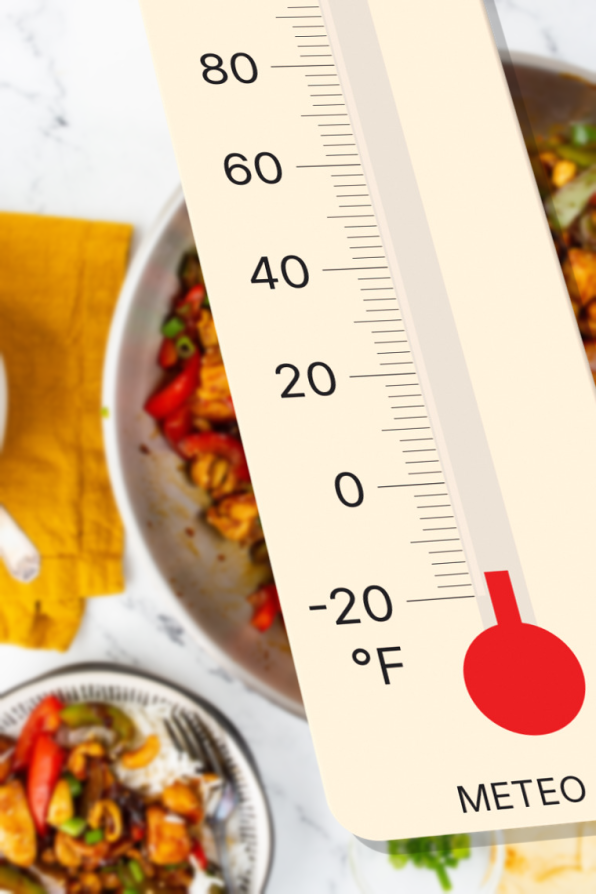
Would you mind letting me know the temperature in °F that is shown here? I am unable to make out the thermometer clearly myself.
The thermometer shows -16 °F
